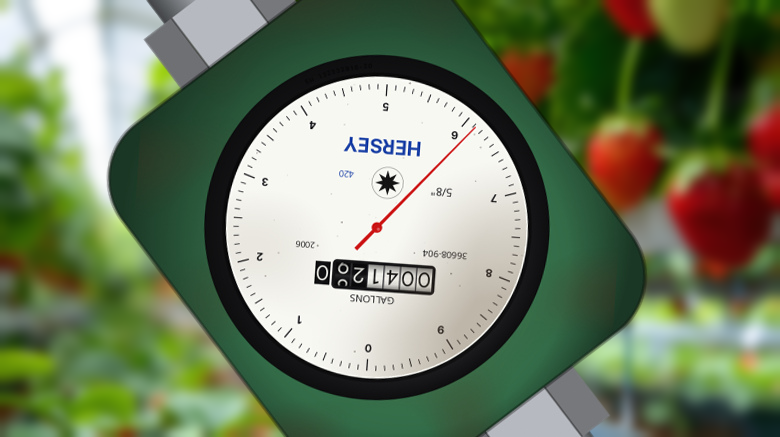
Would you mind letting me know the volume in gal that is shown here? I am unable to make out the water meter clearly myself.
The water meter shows 41286.1 gal
